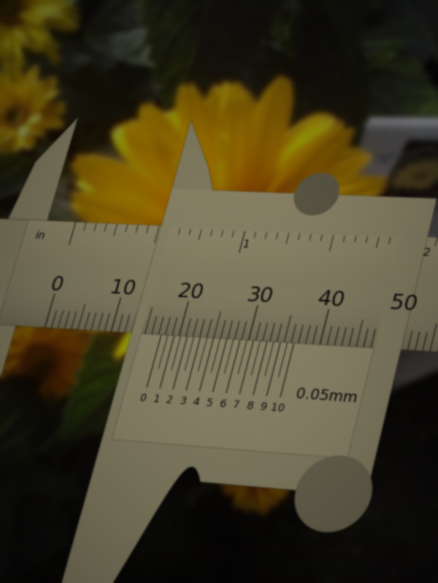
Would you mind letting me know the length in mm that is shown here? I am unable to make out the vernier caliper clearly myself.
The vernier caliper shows 17.4 mm
